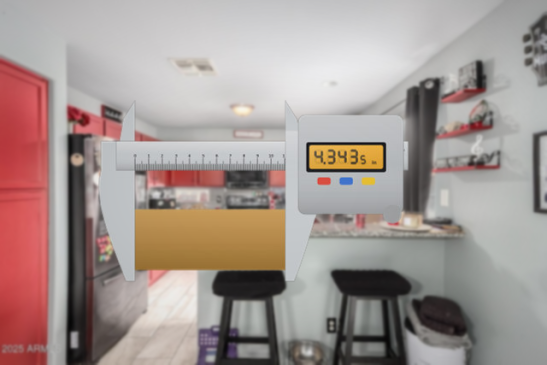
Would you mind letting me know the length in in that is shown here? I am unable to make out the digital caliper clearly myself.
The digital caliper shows 4.3435 in
